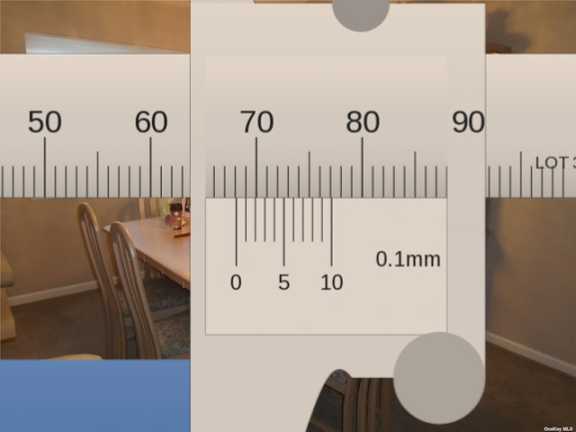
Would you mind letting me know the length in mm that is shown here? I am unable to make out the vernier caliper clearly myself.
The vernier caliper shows 68.1 mm
